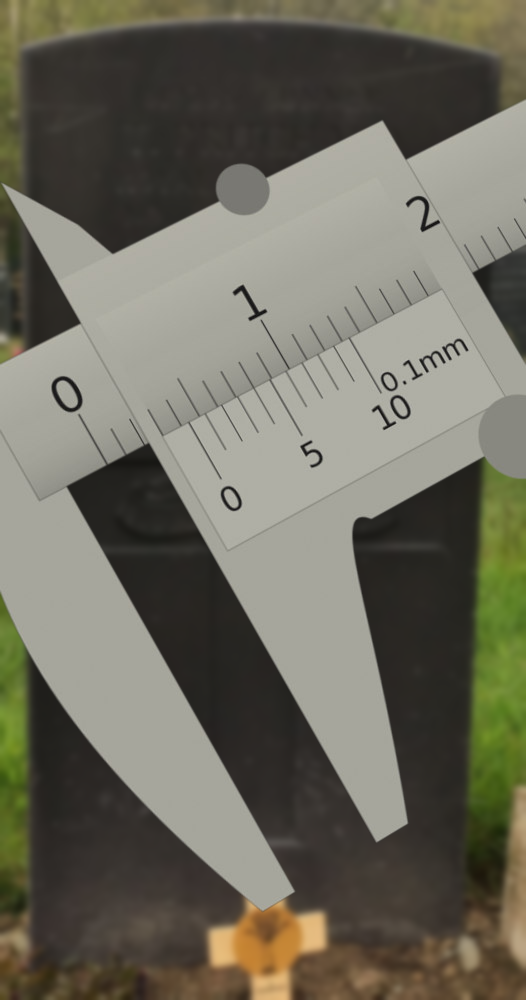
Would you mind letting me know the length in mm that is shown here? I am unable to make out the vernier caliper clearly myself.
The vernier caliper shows 4.4 mm
